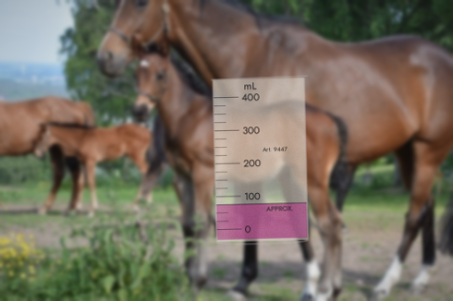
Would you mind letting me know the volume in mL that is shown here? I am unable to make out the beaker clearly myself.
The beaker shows 75 mL
